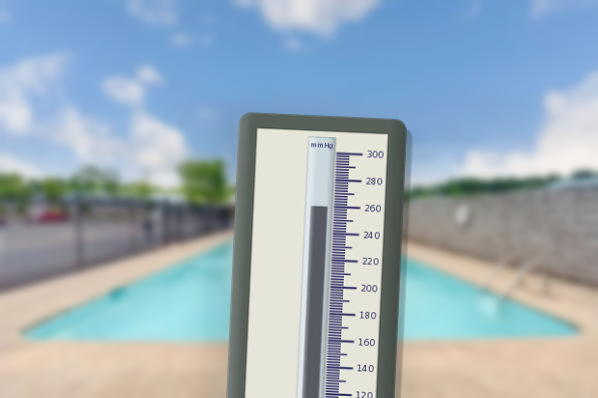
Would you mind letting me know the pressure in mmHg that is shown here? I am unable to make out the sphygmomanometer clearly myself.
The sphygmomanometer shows 260 mmHg
